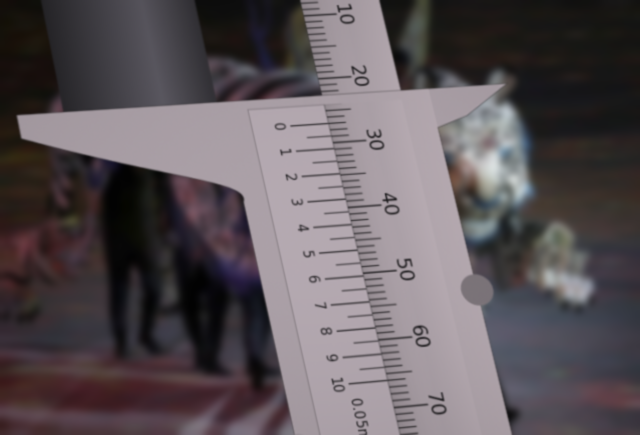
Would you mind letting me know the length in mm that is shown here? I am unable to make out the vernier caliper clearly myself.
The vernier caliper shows 27.0 mm
